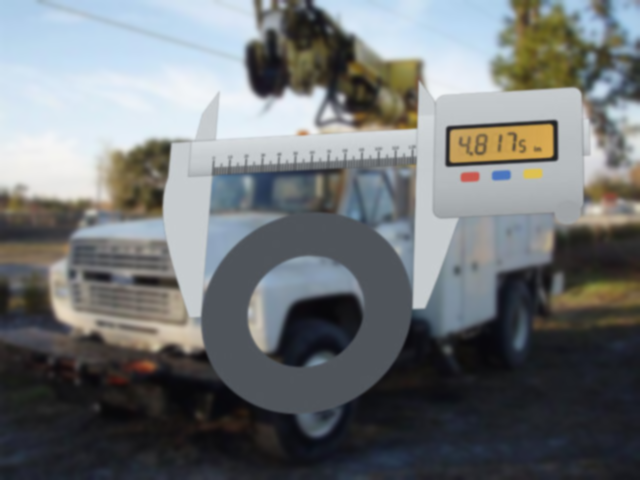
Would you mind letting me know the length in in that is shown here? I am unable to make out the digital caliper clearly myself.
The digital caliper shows 4.8175 in
